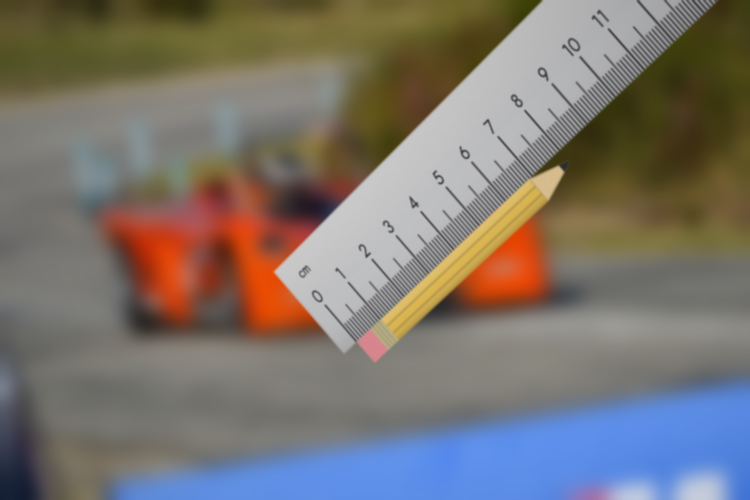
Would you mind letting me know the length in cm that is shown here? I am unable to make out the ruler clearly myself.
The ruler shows 8 cm
